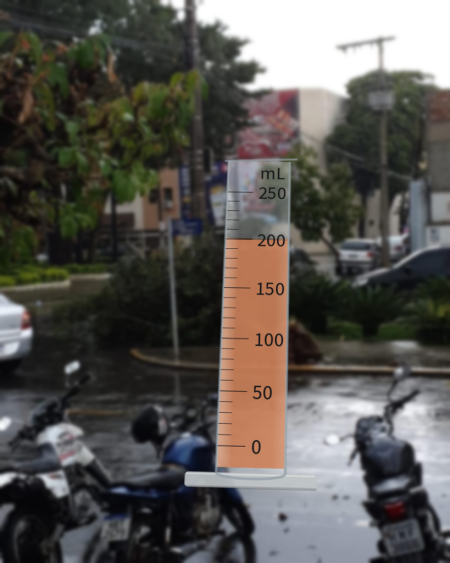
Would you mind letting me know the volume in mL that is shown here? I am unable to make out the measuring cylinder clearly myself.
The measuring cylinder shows 200 mL
